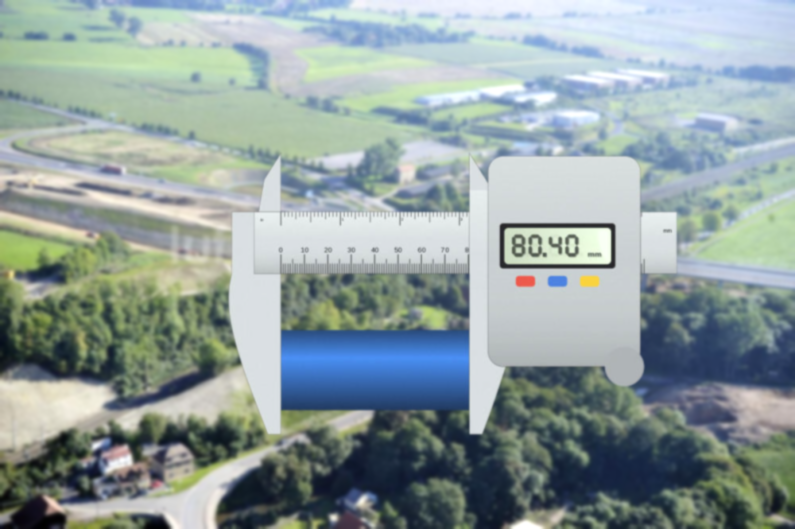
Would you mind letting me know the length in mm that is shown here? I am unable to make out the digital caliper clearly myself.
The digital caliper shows 80.40 mm
